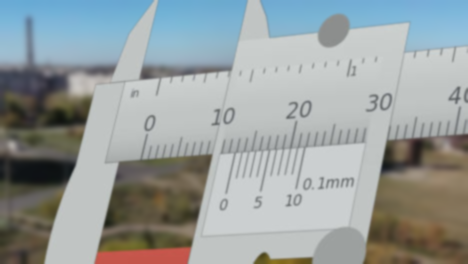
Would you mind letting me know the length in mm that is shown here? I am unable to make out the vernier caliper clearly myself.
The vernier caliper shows 12.8 mm
